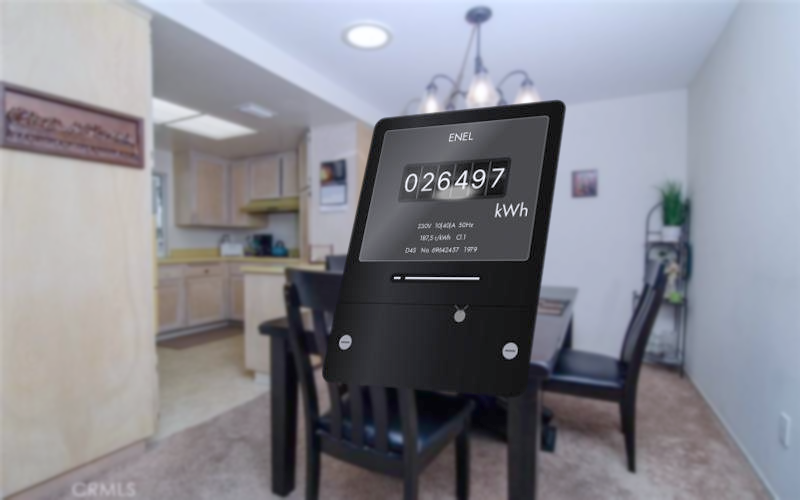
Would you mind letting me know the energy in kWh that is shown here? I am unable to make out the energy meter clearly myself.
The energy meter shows 26497 kWh
